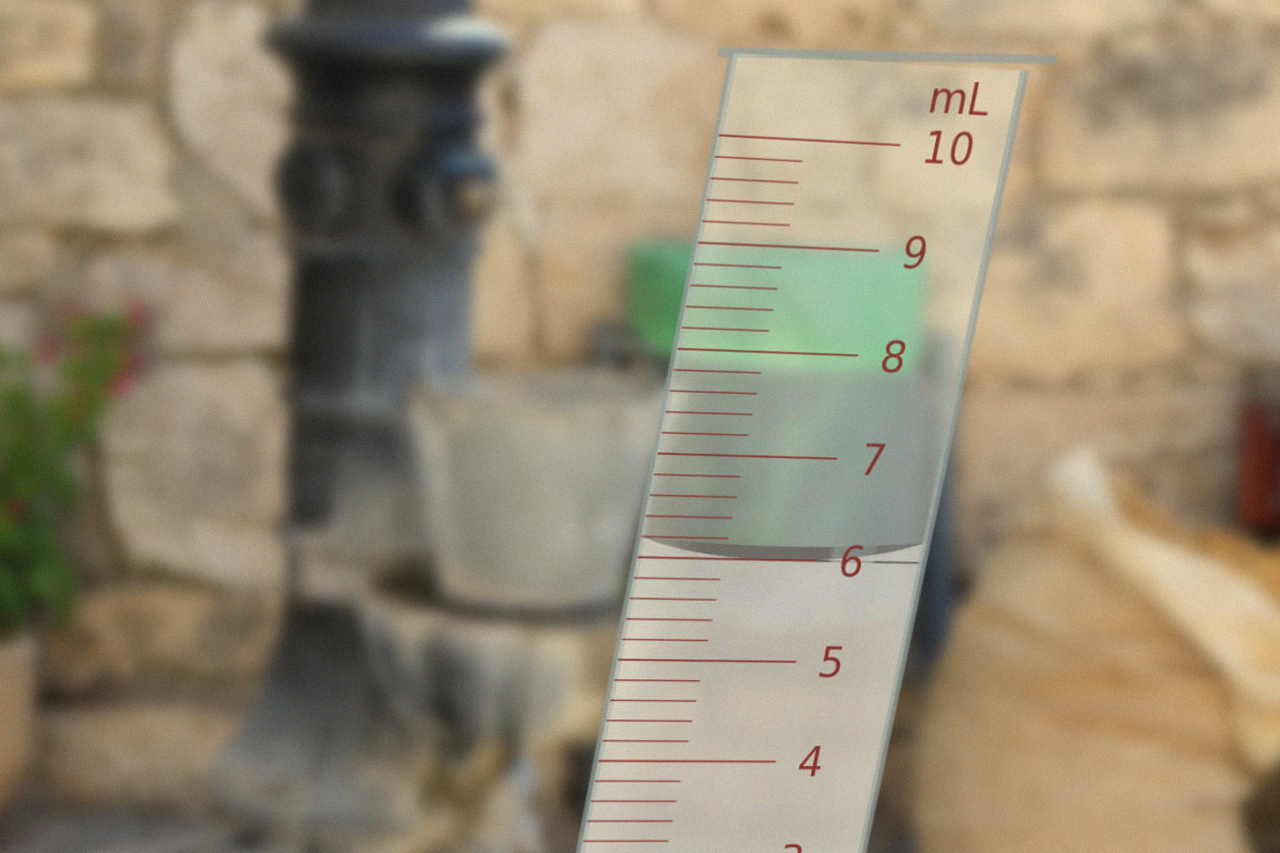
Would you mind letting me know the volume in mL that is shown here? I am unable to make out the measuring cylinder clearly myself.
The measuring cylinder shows 6 mL
